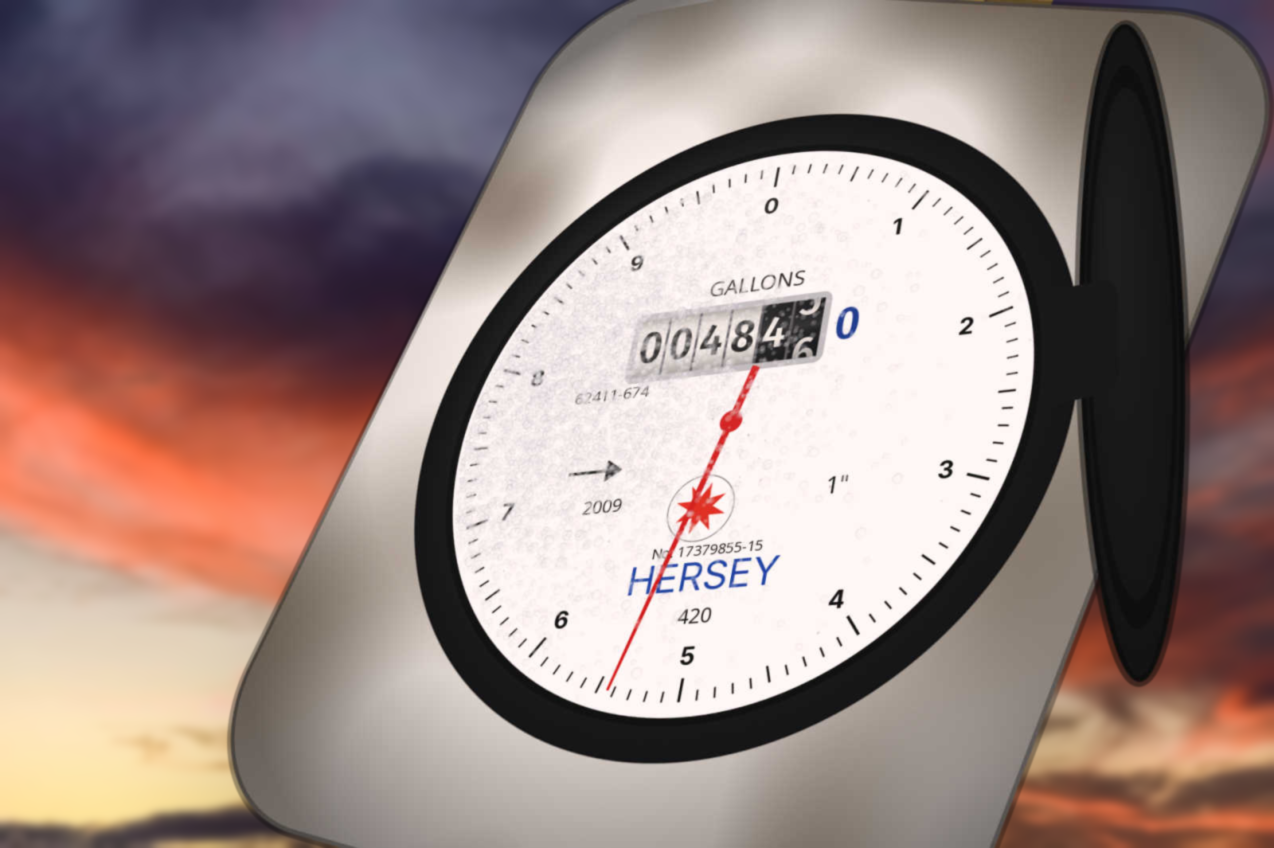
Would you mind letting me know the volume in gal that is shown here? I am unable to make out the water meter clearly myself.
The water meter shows 48455.4 gal
